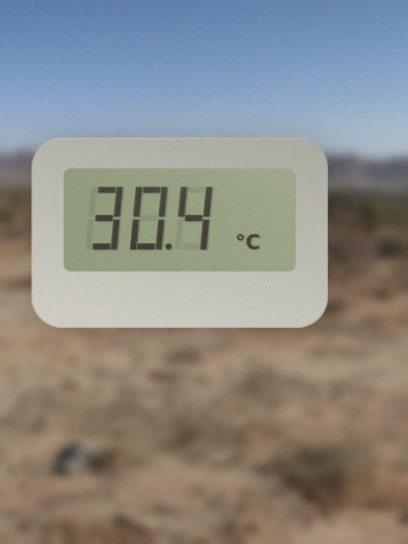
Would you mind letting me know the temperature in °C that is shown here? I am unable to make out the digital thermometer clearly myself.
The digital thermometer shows 30.4 °C
